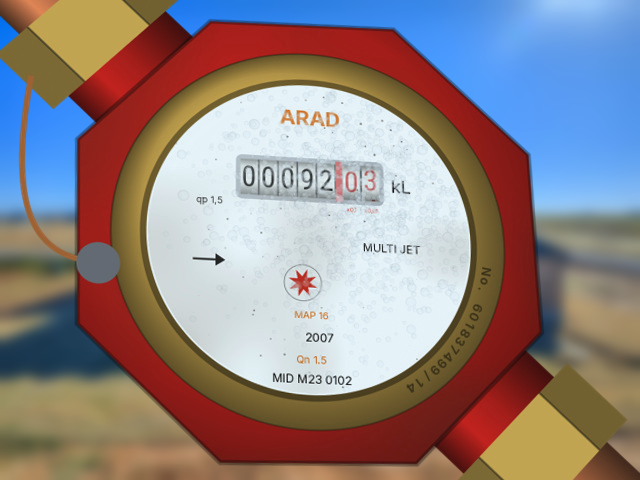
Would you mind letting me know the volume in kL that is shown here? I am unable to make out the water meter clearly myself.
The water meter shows 92.03 kL
